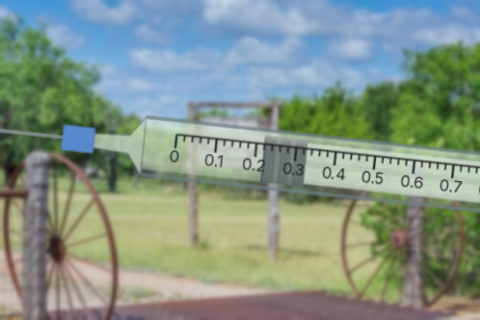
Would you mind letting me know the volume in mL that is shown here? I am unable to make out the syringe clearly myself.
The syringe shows 0.22 mL
